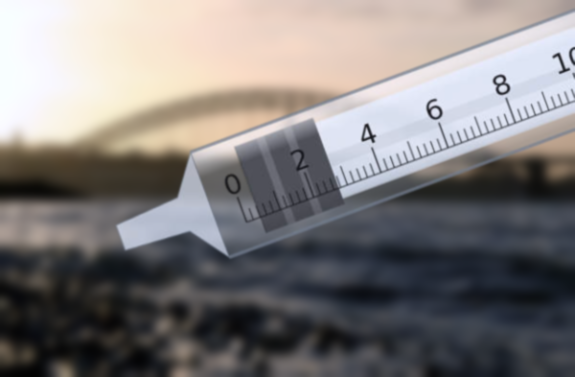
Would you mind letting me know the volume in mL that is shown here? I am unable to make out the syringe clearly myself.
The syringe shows 0.4 mL
